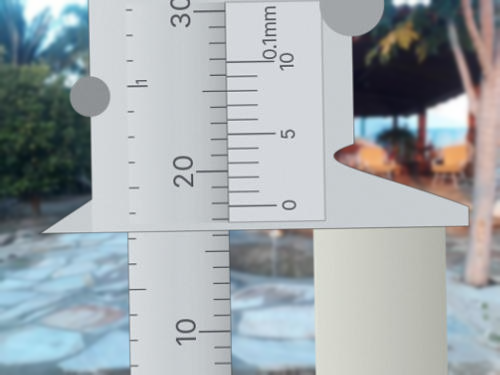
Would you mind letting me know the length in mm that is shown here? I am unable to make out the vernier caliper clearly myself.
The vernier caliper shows 17.8 mm
